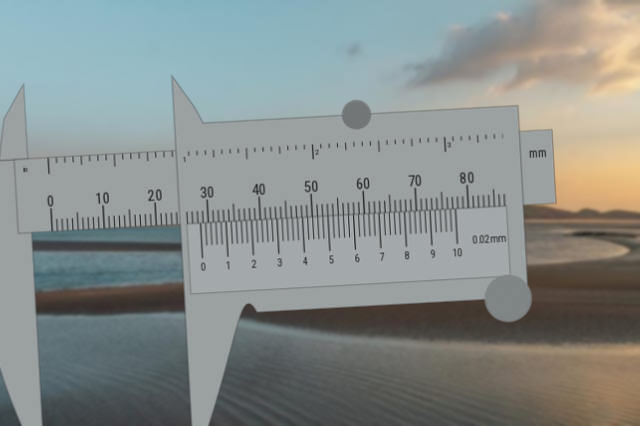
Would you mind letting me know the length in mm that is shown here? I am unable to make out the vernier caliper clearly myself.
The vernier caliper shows 28.5 mm
